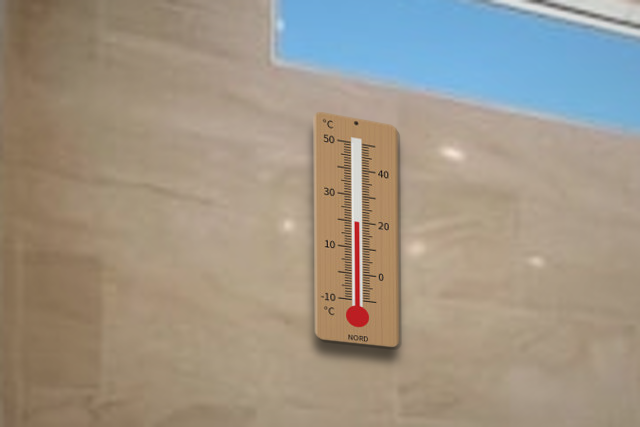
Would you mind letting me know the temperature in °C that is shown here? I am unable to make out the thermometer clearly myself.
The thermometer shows 20 °C
